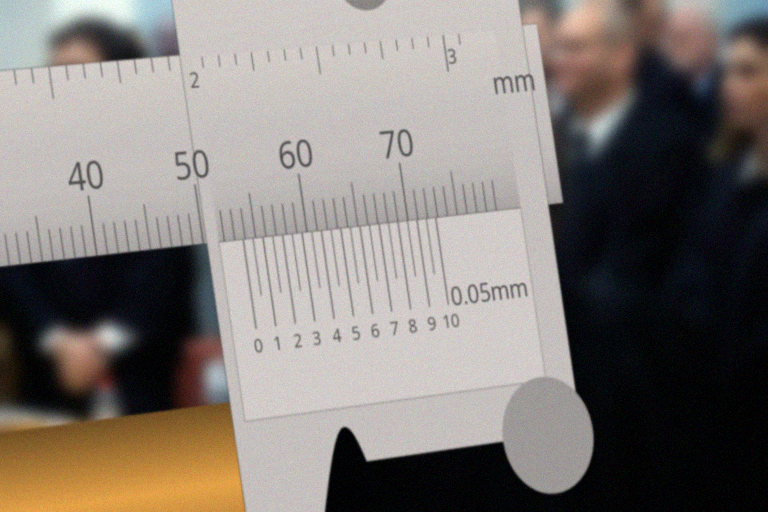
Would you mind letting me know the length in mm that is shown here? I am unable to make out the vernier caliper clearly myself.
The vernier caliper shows 53.8 mm
